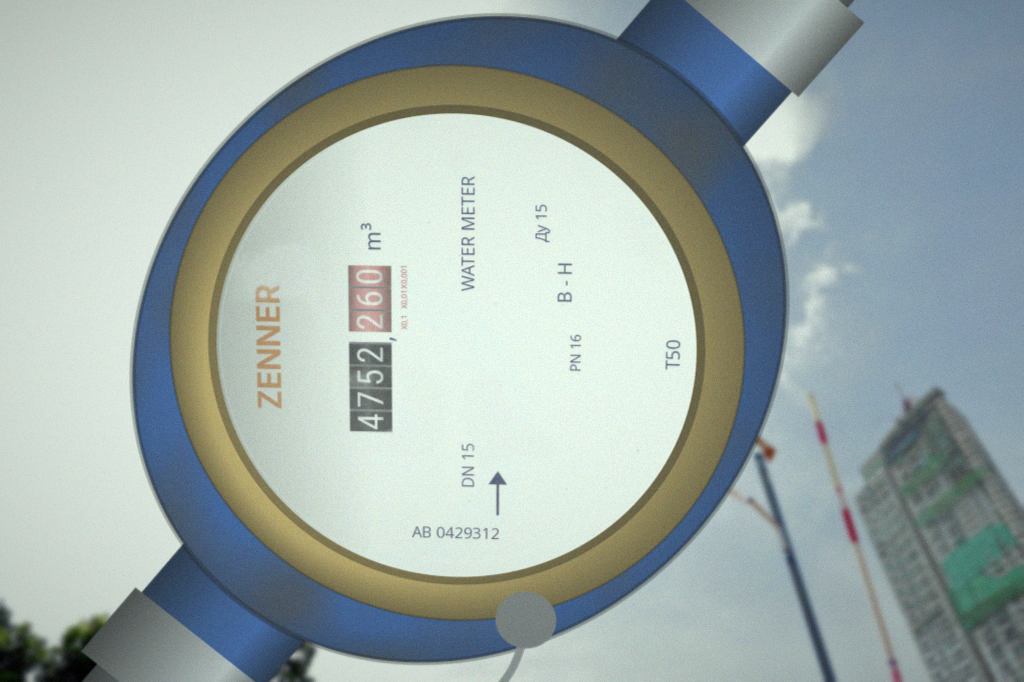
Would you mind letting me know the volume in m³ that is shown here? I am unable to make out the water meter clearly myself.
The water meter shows 4752.260 m³
